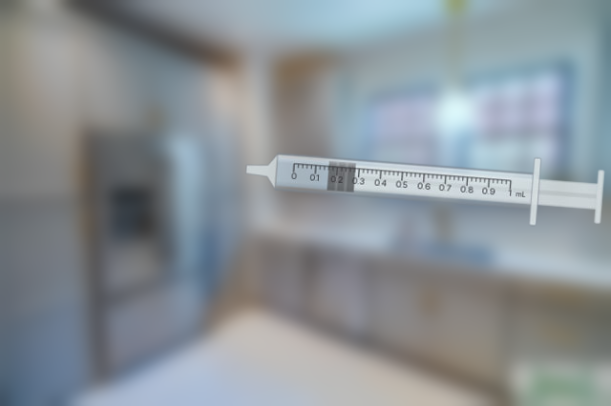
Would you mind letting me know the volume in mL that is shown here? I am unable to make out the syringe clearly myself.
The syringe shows 0.16 mL
